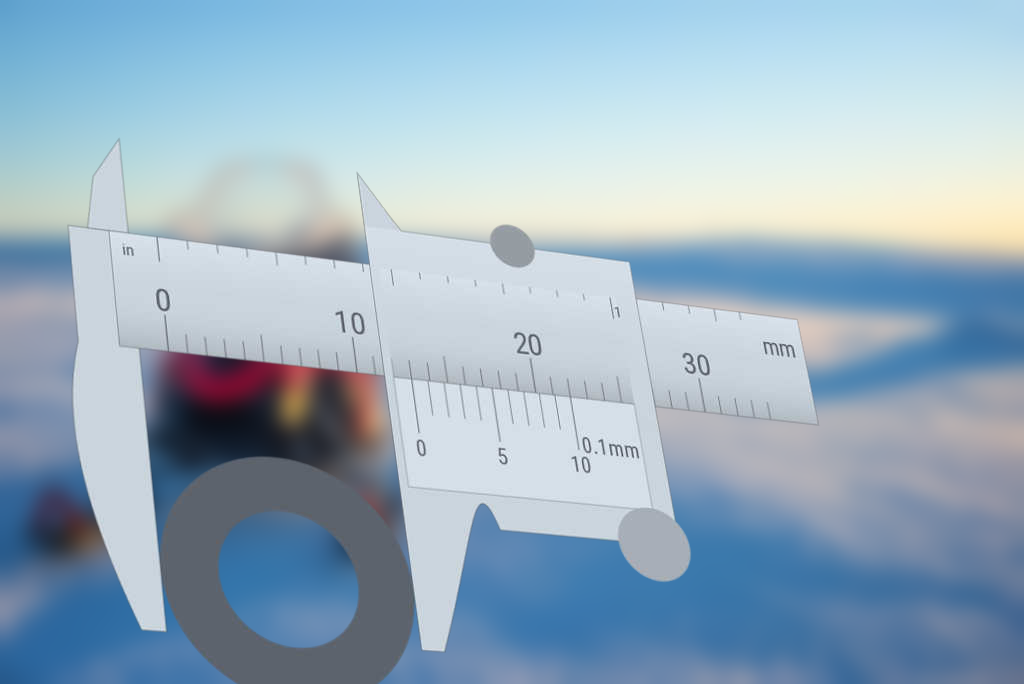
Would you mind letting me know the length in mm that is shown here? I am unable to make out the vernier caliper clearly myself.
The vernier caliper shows 13.0 mm
